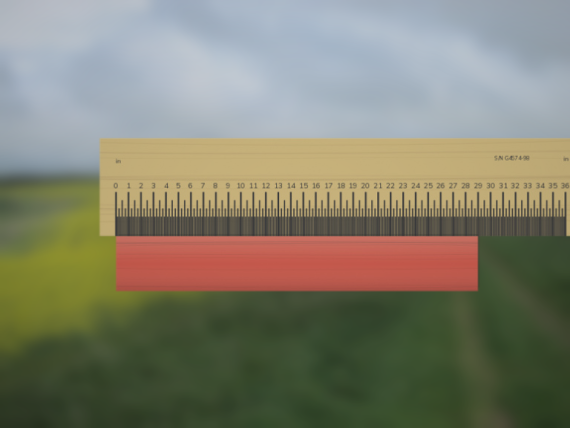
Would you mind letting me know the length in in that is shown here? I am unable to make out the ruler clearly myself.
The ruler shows 29 in
